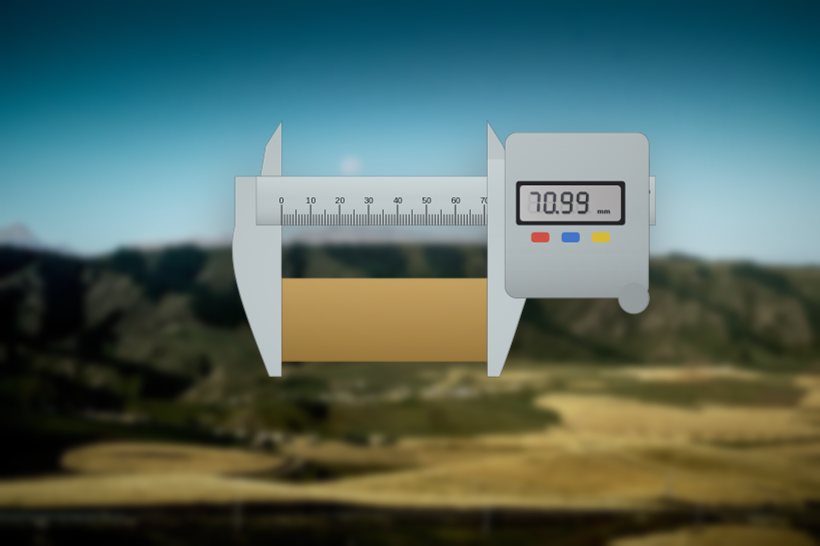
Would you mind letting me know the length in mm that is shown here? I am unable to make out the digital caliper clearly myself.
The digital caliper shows 70.99 mm
